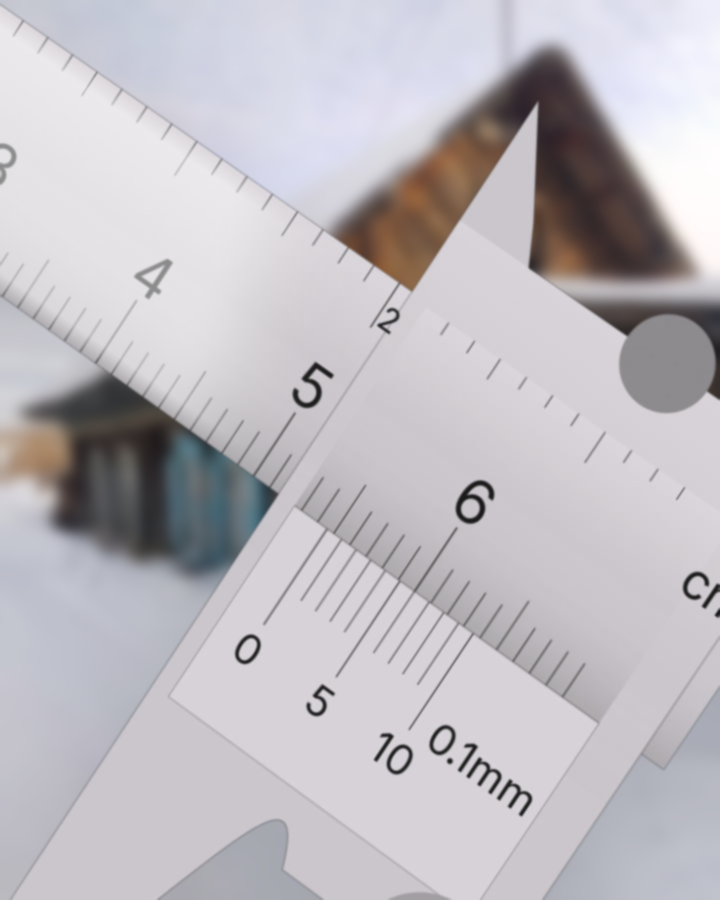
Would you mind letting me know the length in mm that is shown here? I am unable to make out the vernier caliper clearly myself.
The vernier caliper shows 54.6 mm
